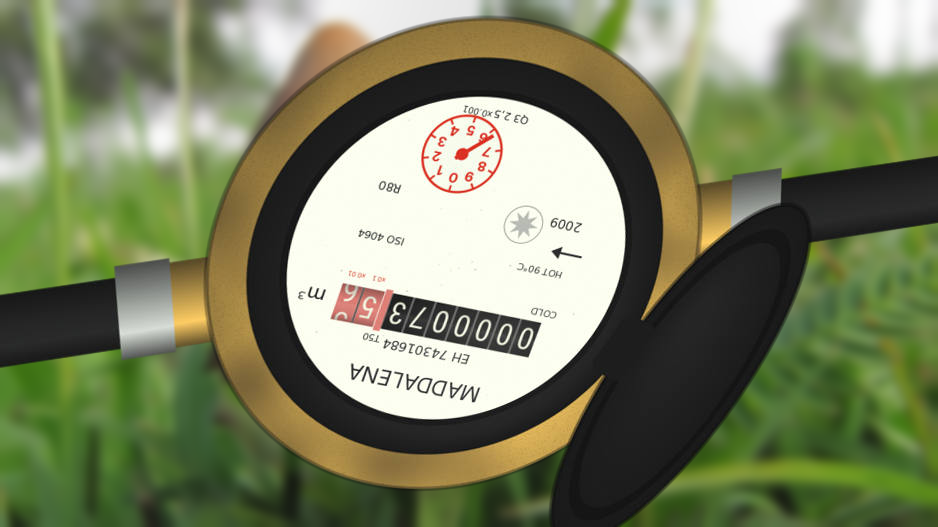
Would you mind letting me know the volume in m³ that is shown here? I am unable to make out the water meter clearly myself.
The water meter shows 73.556 m³
